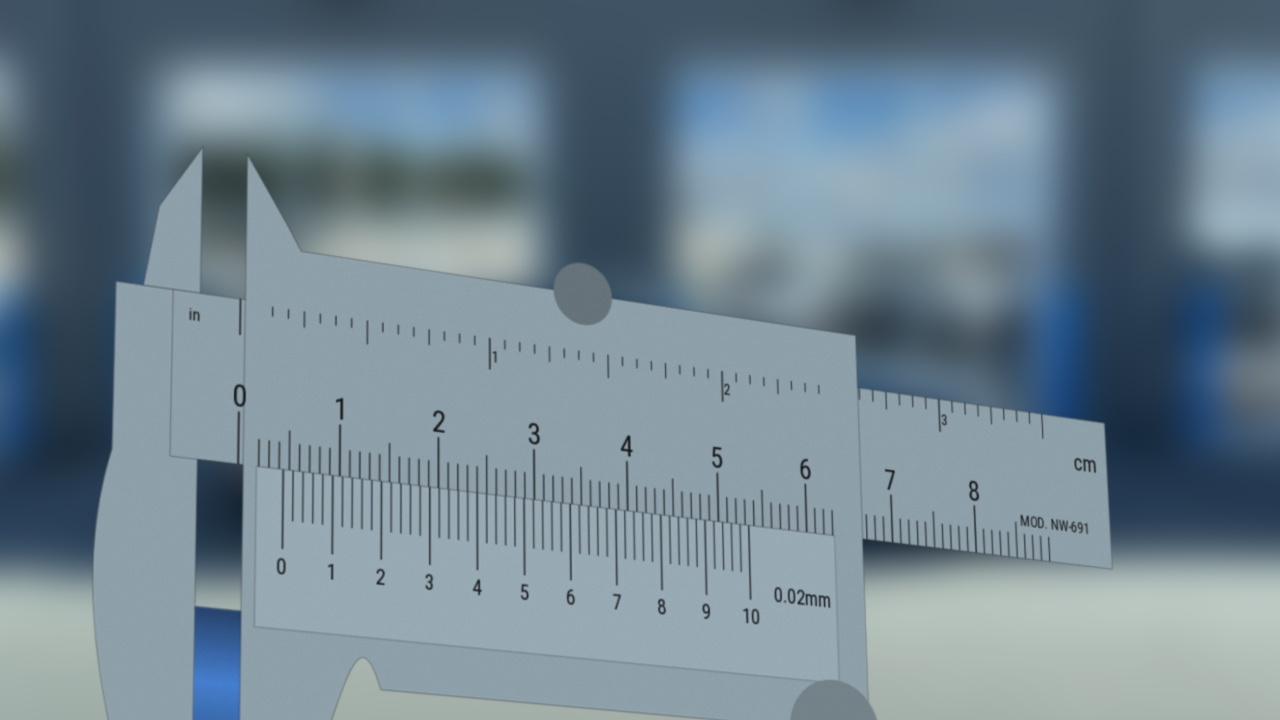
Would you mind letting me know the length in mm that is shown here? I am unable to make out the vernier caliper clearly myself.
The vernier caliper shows 4.4 mm
